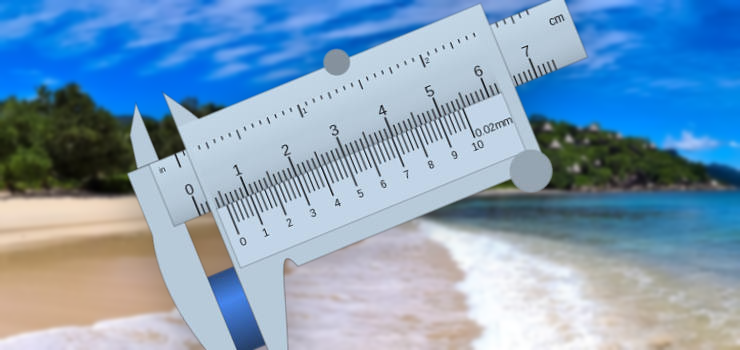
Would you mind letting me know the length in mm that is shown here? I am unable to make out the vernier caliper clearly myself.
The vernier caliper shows 5.5 mm
